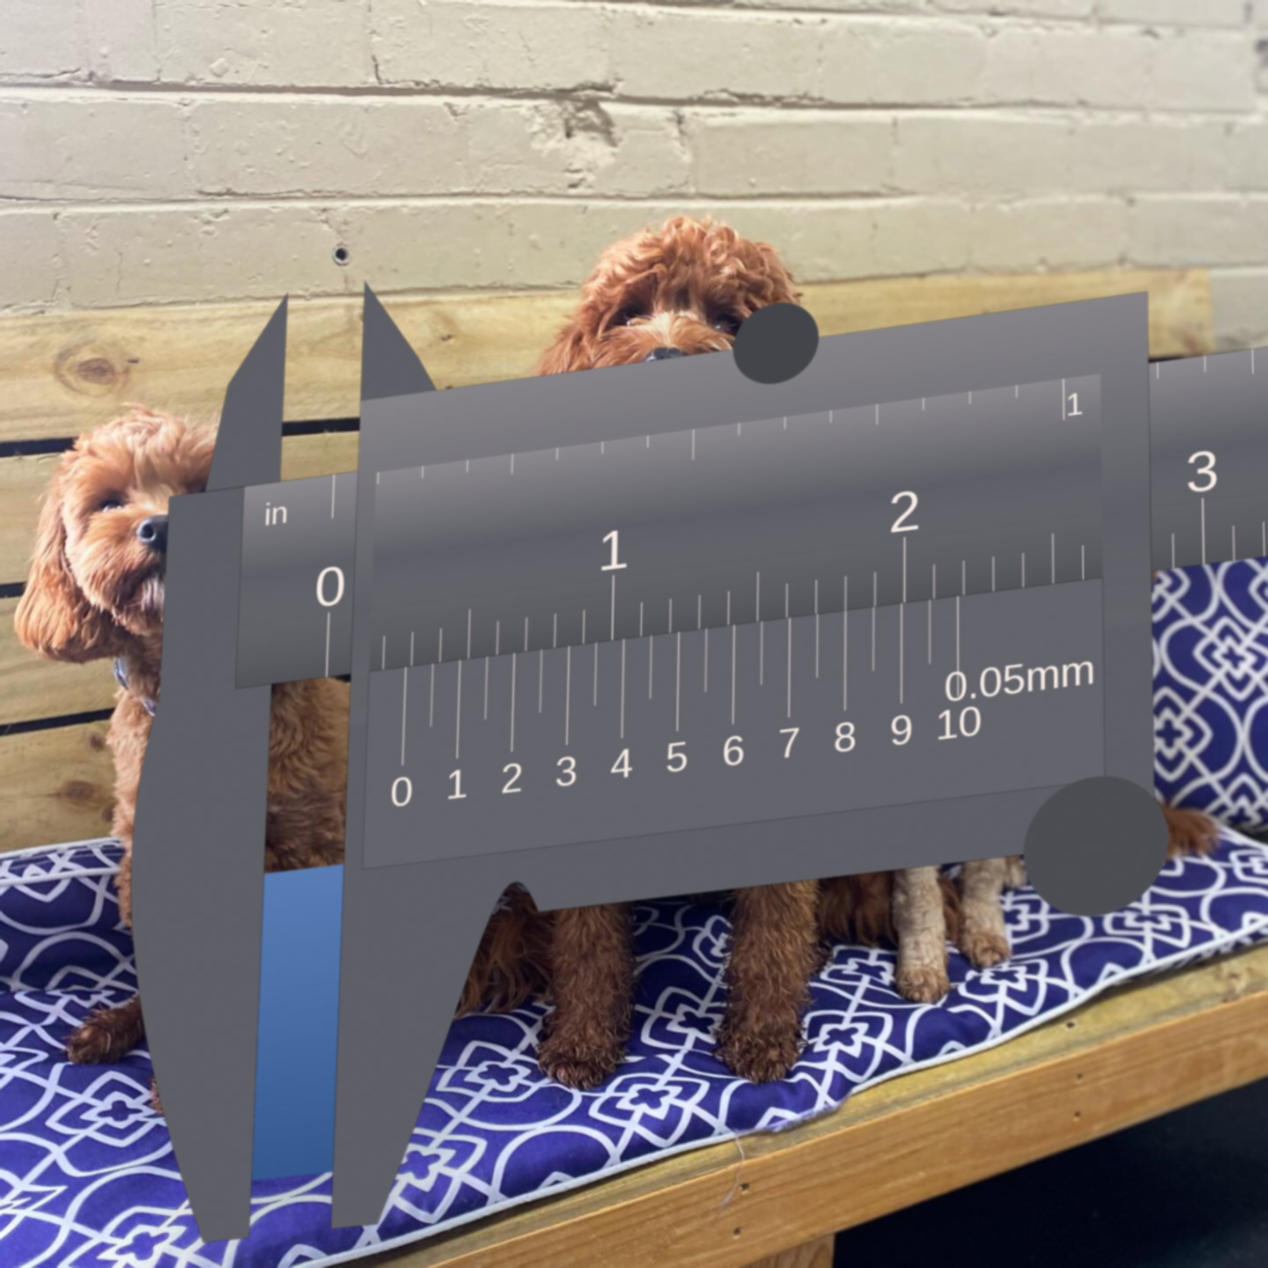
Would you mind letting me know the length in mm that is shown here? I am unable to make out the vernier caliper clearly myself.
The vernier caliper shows 2.80 mm
